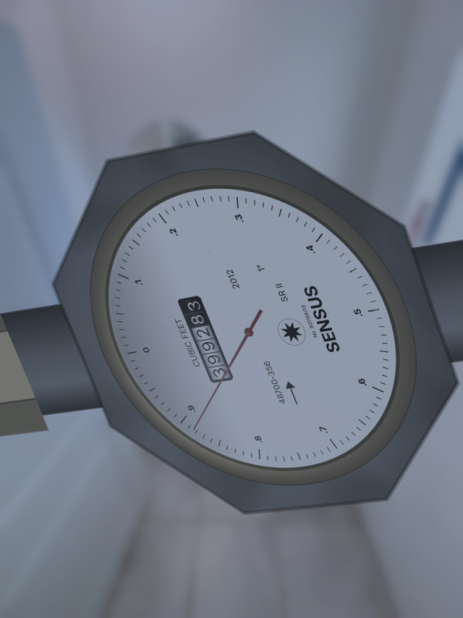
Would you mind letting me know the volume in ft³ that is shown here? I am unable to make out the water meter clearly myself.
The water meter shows 399282.88 ft³
